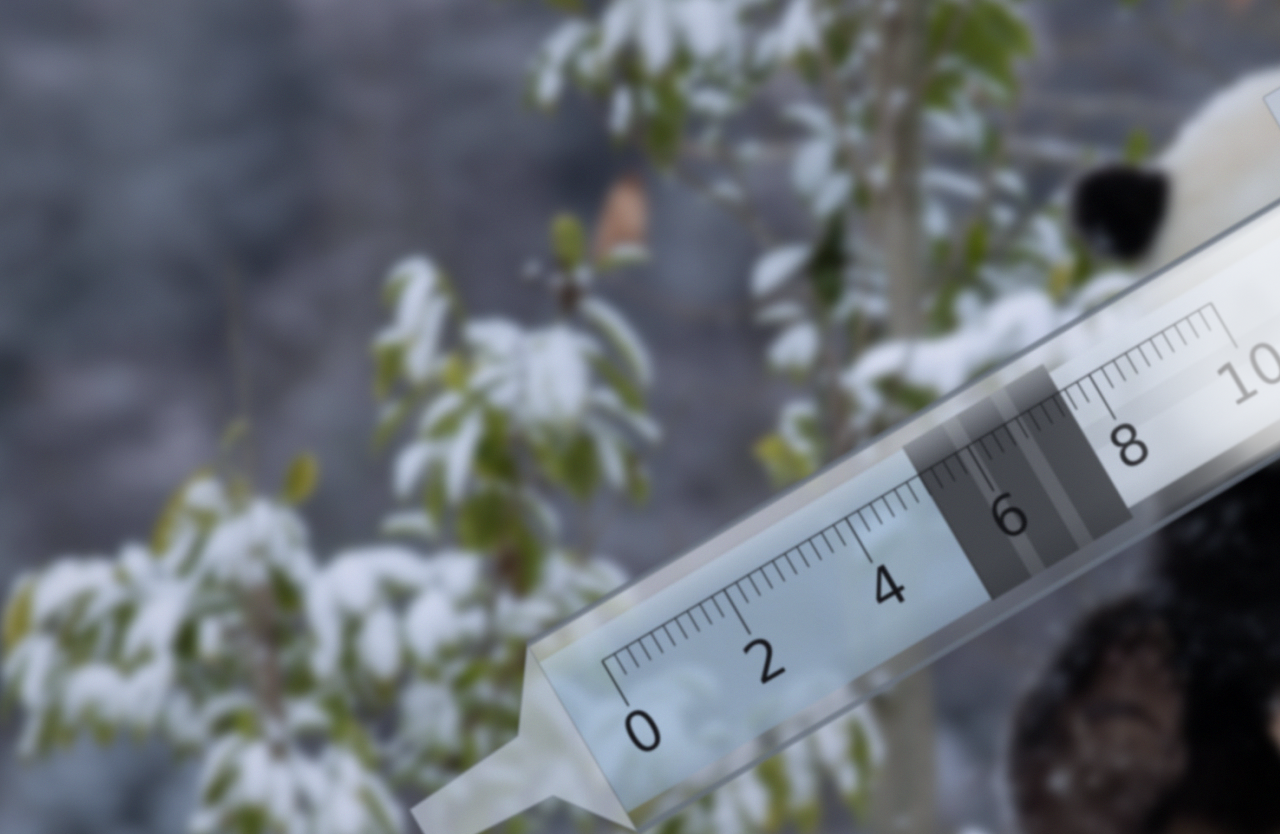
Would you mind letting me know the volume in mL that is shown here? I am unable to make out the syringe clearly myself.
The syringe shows 5.2 mL
